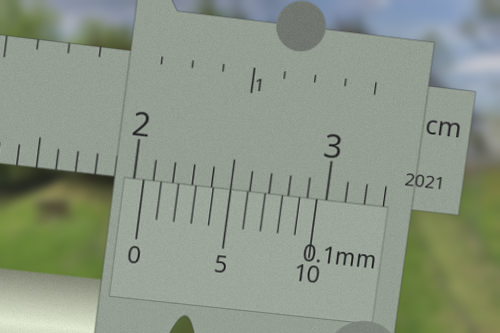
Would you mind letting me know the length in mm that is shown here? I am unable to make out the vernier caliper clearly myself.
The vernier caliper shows 20.5 mm
